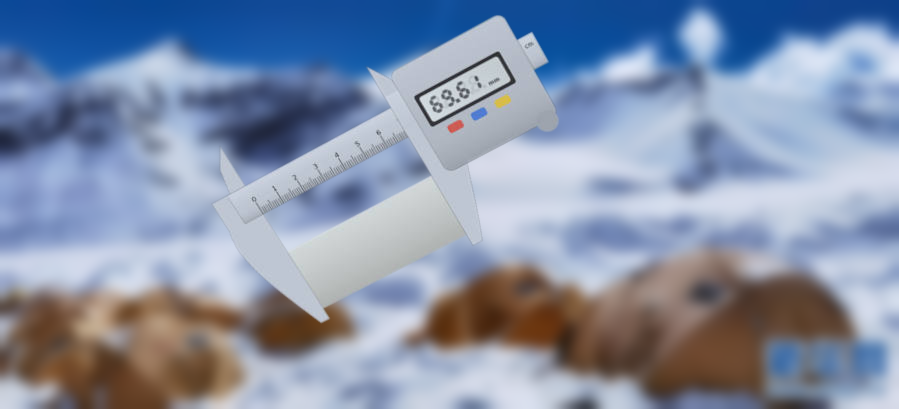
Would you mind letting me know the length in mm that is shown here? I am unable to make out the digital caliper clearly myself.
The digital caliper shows 69.61 mm
